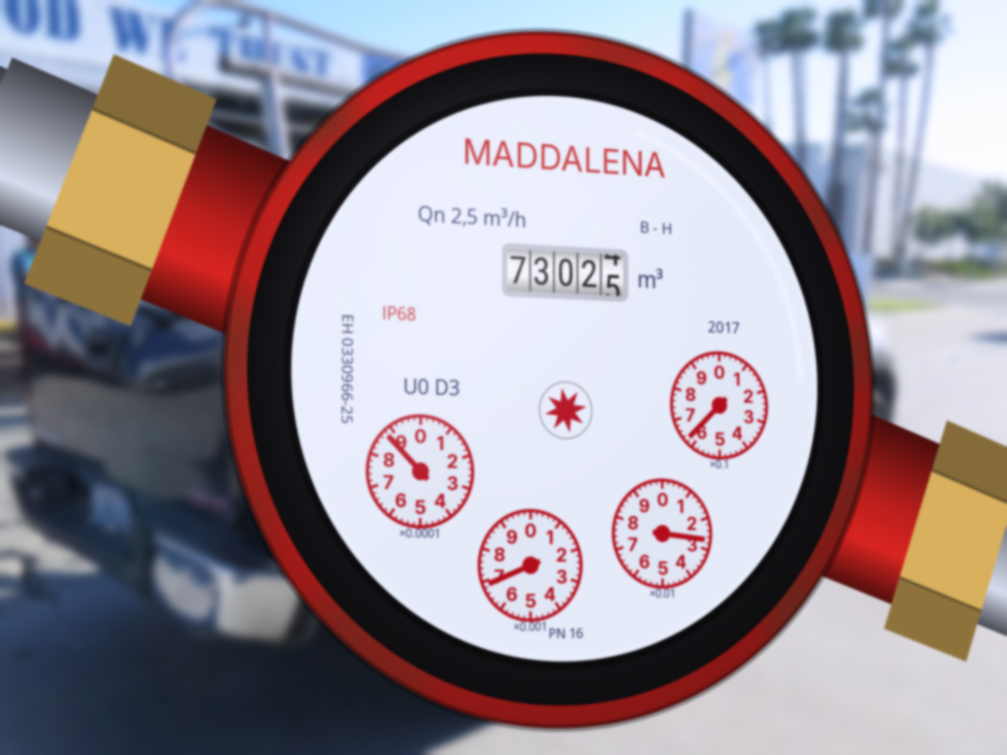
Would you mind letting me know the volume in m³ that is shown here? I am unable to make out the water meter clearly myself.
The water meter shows 73024.6268 m³
